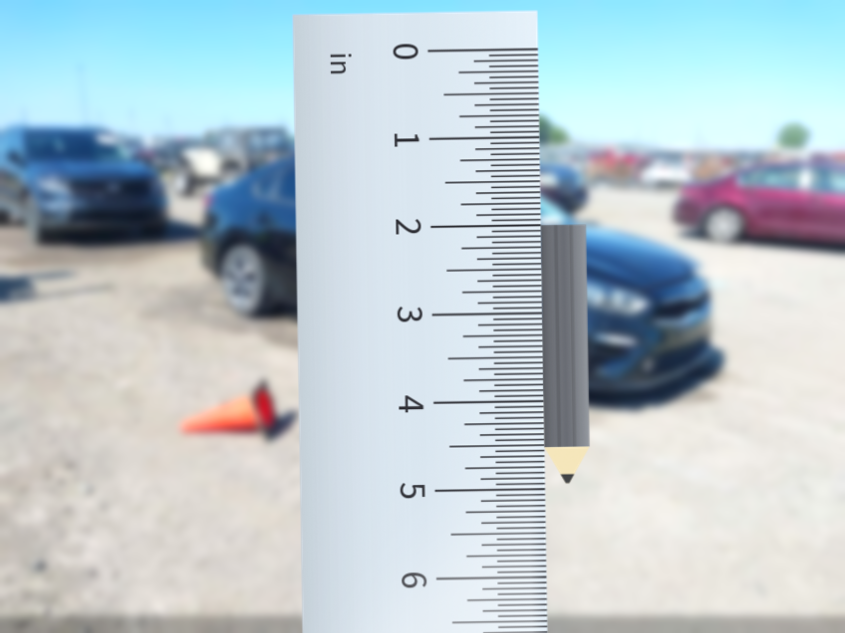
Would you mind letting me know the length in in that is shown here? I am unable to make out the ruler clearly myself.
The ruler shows 2.9375 in
